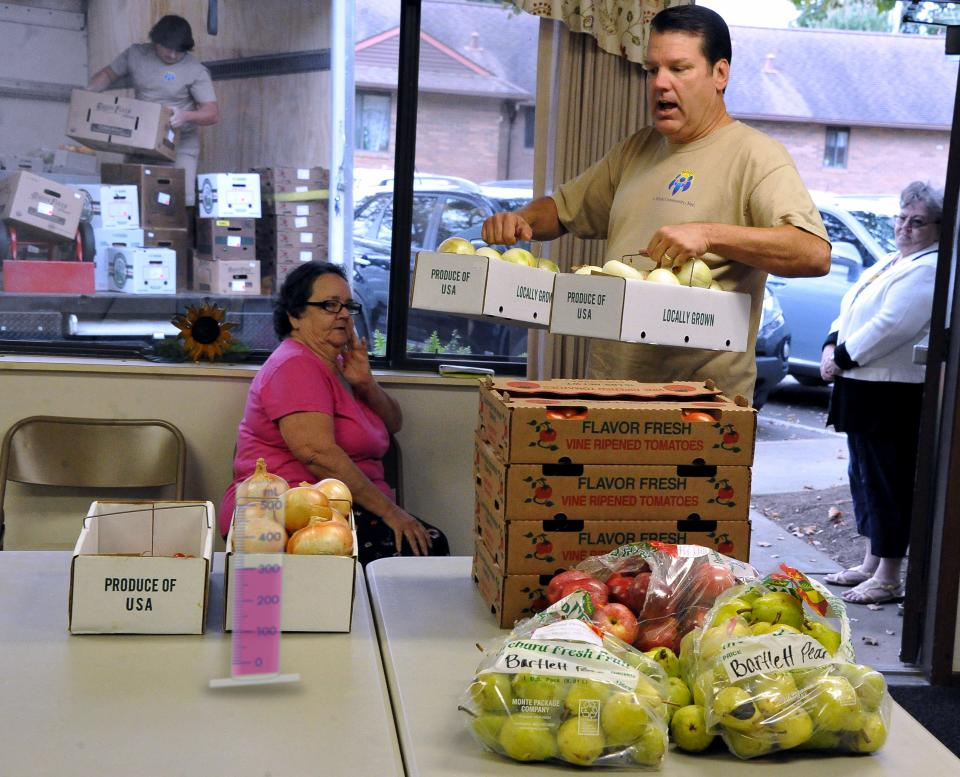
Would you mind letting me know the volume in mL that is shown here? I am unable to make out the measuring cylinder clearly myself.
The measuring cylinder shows 300 mL
